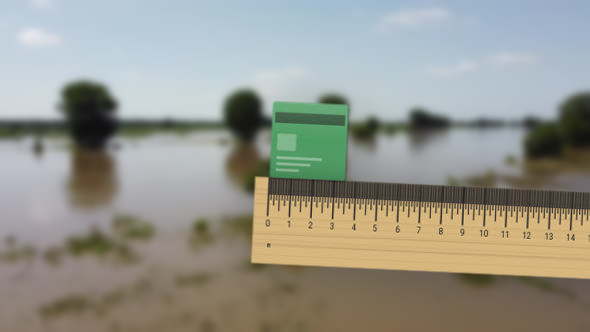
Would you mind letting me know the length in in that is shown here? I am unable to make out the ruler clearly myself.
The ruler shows 3.5 in
